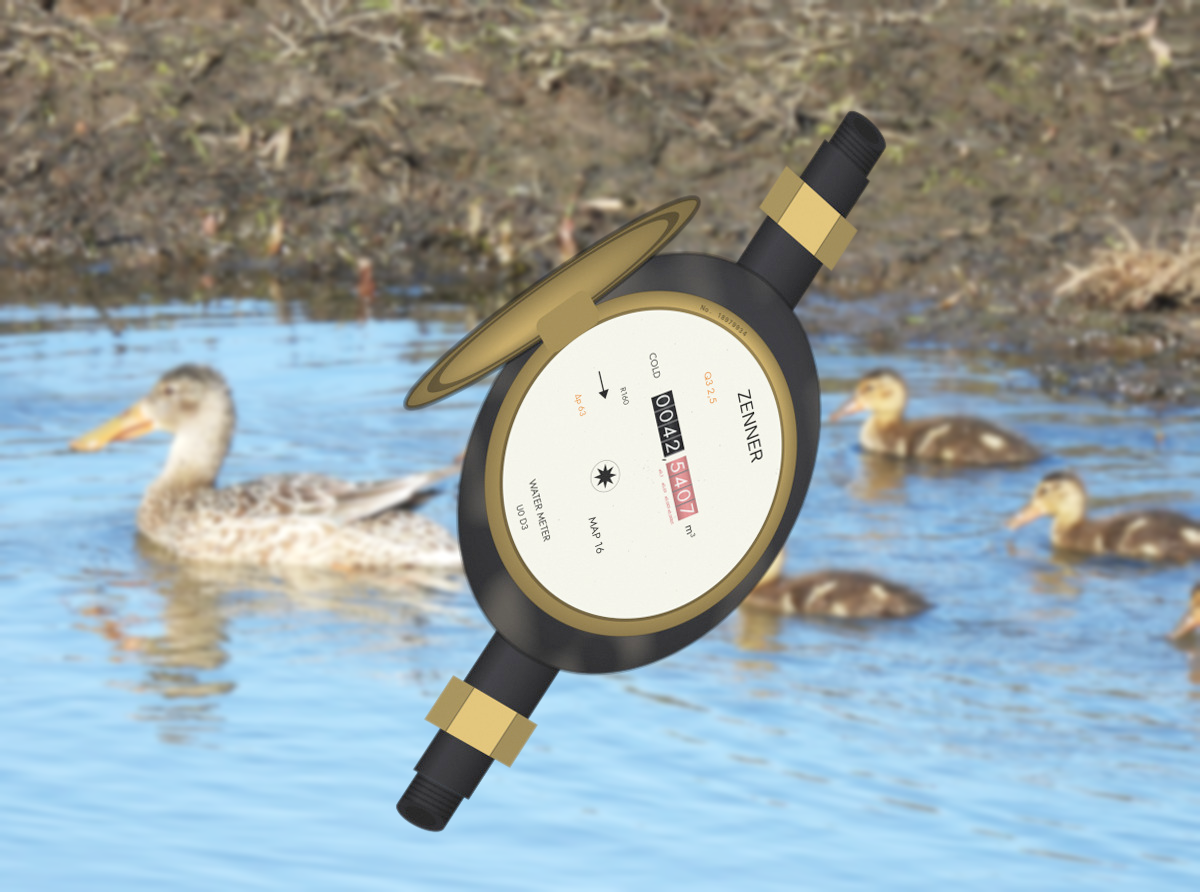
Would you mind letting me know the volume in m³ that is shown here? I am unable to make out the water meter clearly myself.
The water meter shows 42.5407 m³
